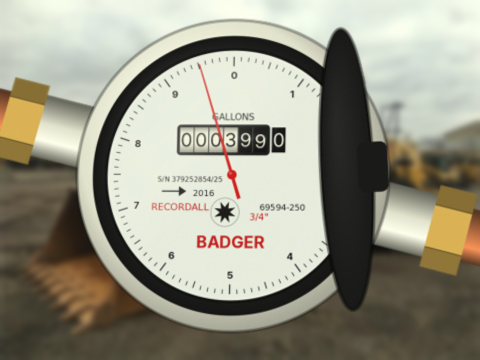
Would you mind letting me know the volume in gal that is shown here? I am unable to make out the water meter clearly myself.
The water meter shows 3989.5 gal
